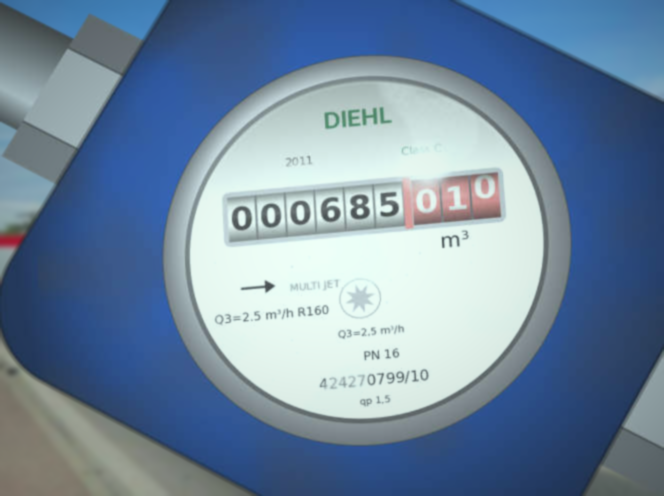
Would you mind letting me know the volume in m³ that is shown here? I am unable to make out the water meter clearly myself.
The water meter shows 685.010 m³
